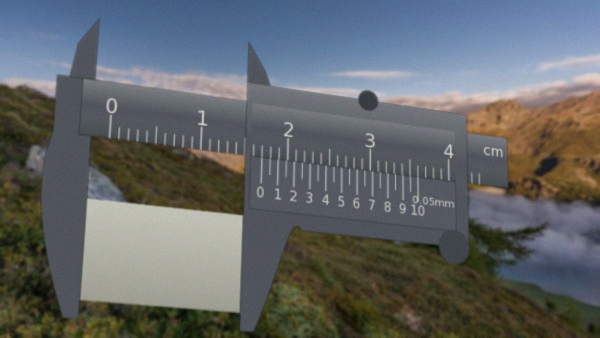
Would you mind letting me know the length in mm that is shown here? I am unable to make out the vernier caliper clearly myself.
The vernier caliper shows 17.0 mm
